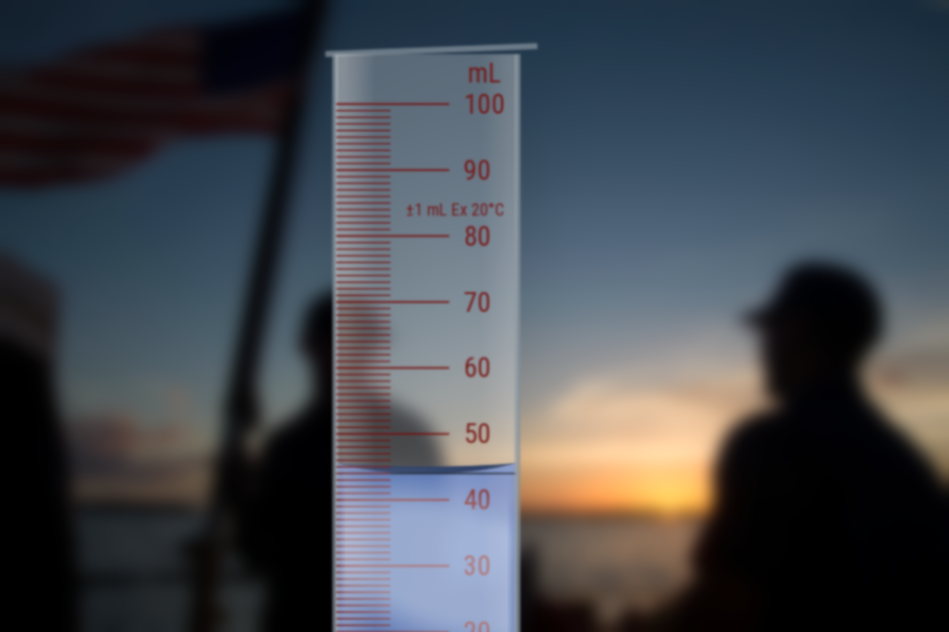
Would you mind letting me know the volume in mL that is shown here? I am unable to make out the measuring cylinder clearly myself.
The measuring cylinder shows 44 mL
